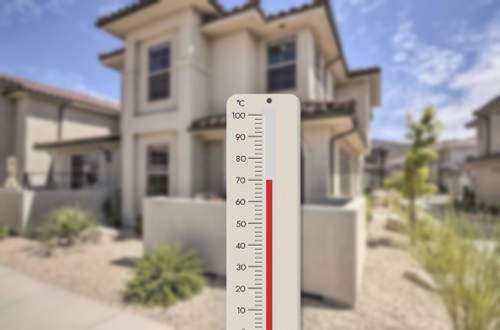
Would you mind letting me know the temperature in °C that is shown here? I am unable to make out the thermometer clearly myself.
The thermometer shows 70 °C
